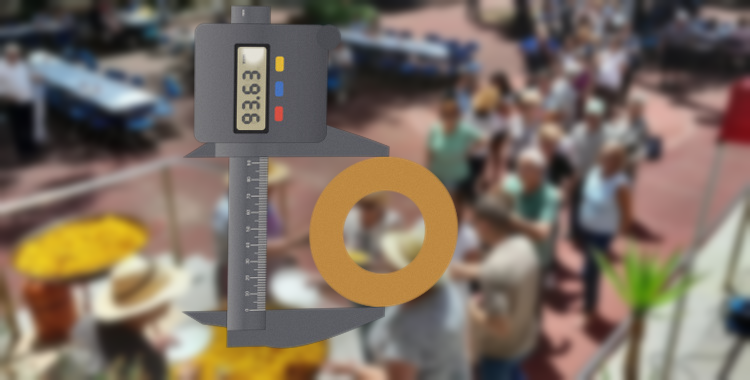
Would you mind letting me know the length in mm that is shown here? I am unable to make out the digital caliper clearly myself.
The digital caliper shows 93.63 mm
